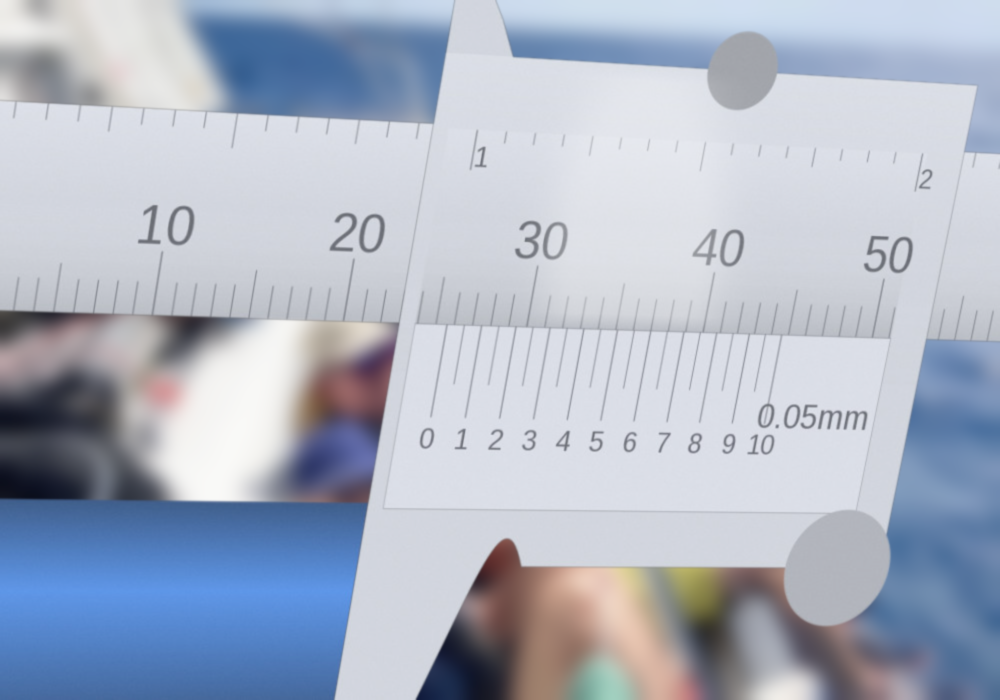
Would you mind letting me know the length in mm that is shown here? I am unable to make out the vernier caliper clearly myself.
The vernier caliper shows 25.6 mm
